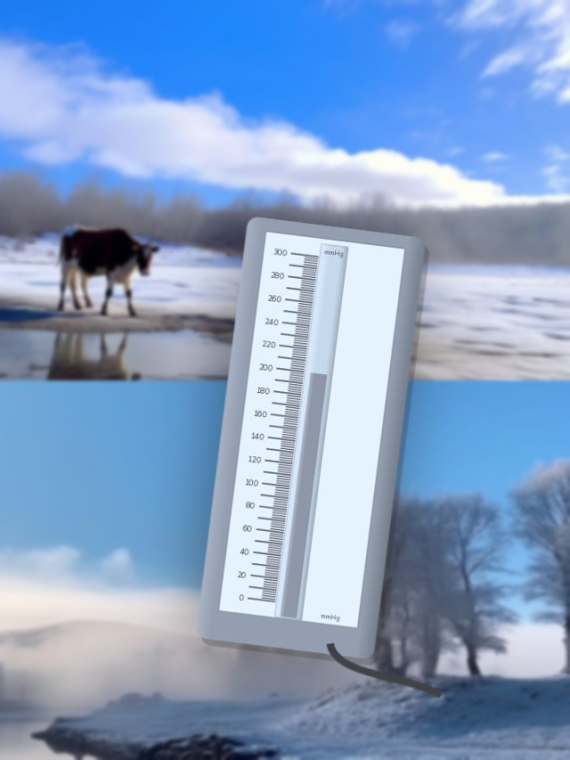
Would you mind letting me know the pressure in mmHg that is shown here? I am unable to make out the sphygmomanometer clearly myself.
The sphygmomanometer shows 200 mmHg
